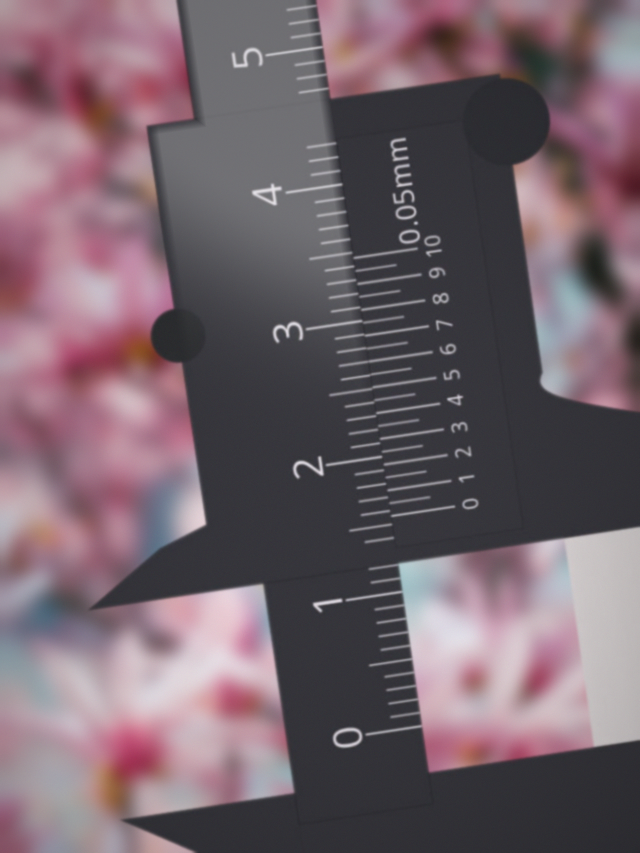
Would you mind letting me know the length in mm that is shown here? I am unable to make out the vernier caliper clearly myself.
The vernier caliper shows 15.6 mm
